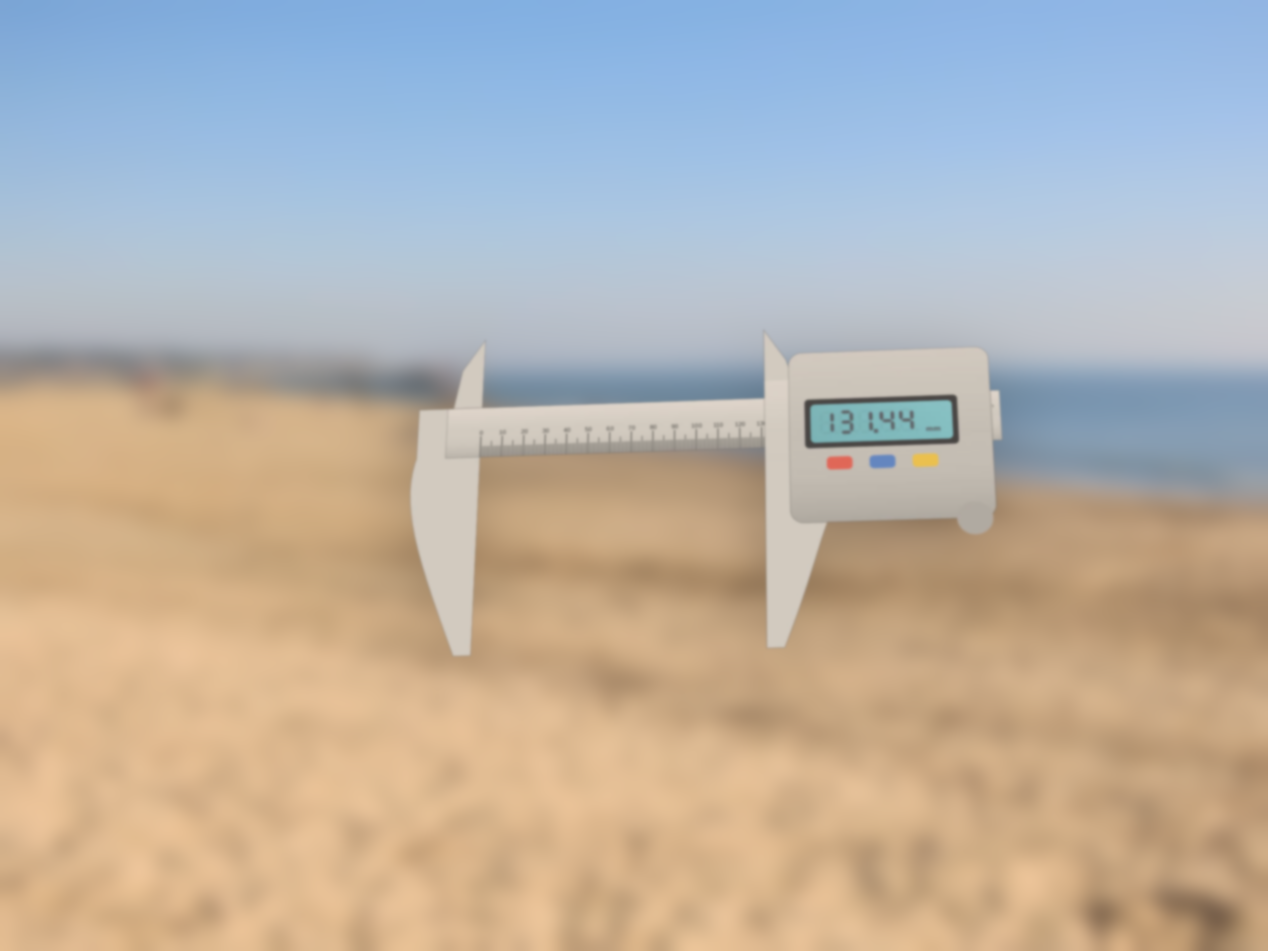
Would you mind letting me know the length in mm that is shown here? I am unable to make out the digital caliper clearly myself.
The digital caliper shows 131.44 mm
